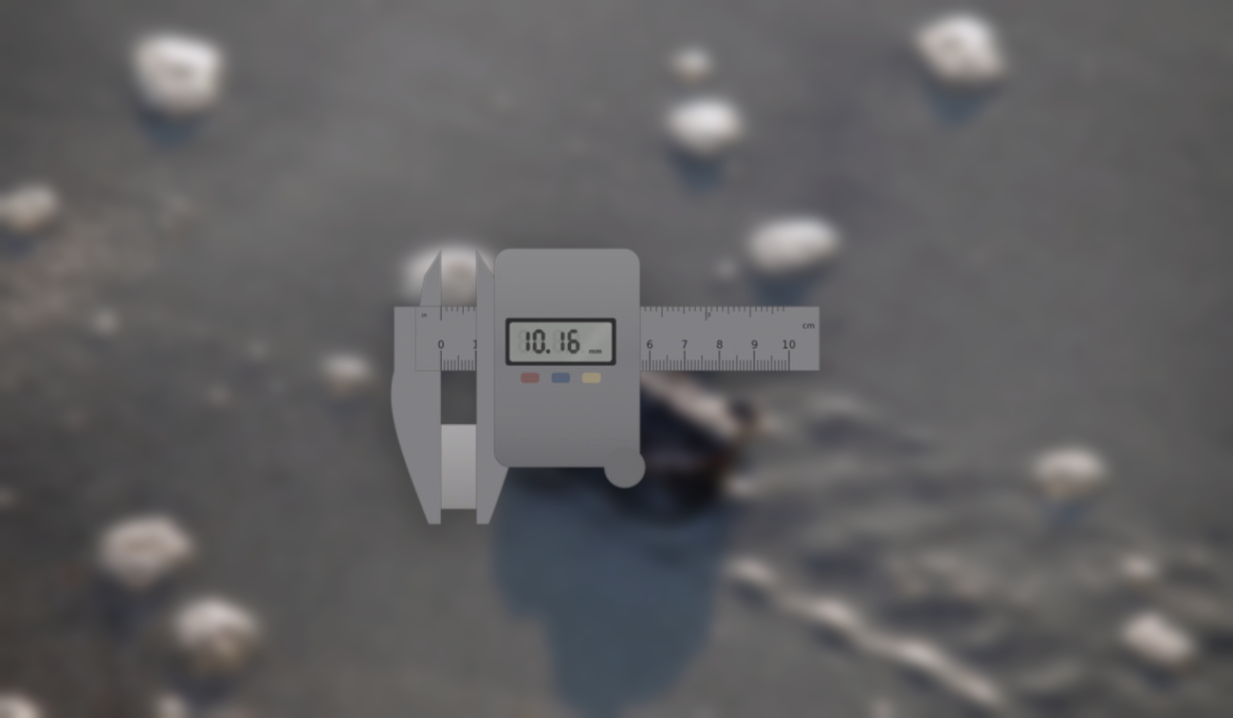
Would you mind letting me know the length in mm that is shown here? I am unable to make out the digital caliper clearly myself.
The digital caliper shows 10.16 mm
